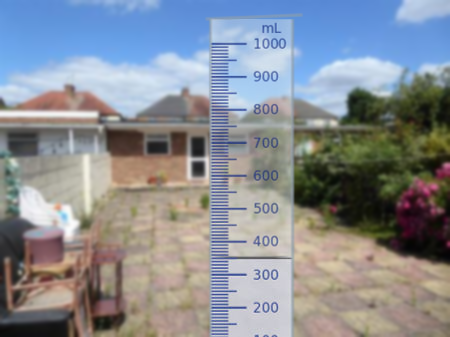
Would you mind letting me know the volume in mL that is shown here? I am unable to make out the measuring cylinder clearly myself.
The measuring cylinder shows 350 mL
